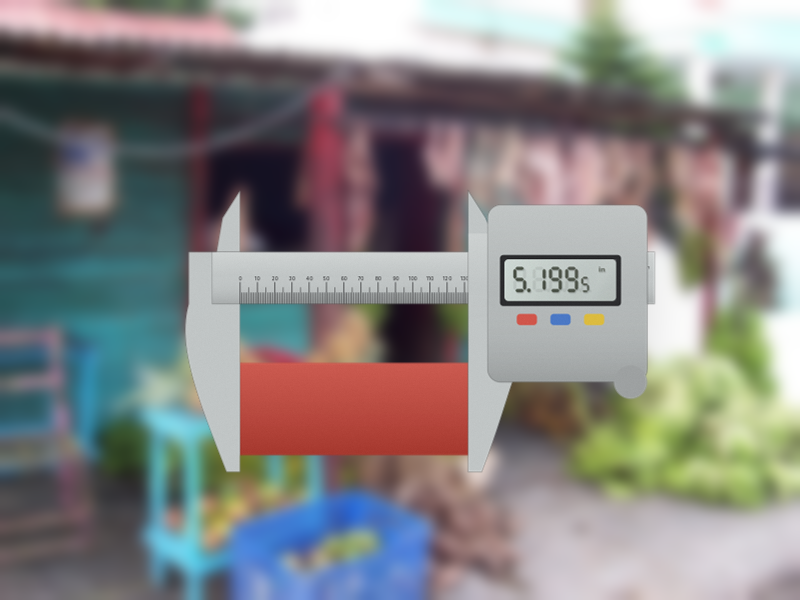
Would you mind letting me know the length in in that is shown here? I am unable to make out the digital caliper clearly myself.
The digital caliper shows 5.1995 in
